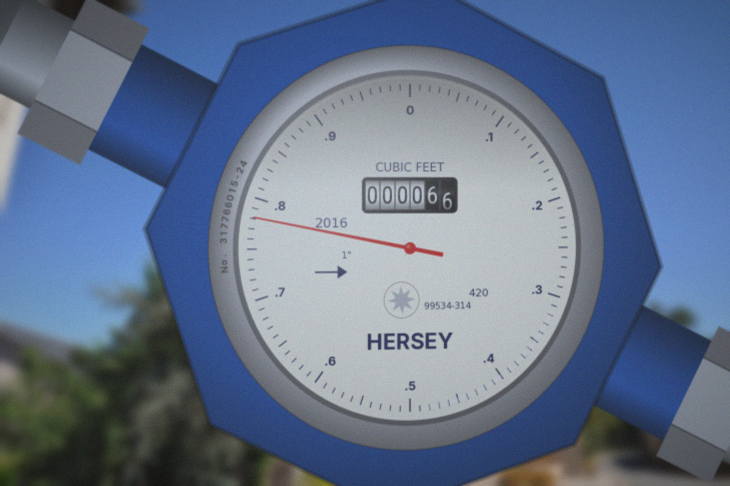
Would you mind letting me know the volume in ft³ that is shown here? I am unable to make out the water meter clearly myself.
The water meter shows 65.78 ft³
